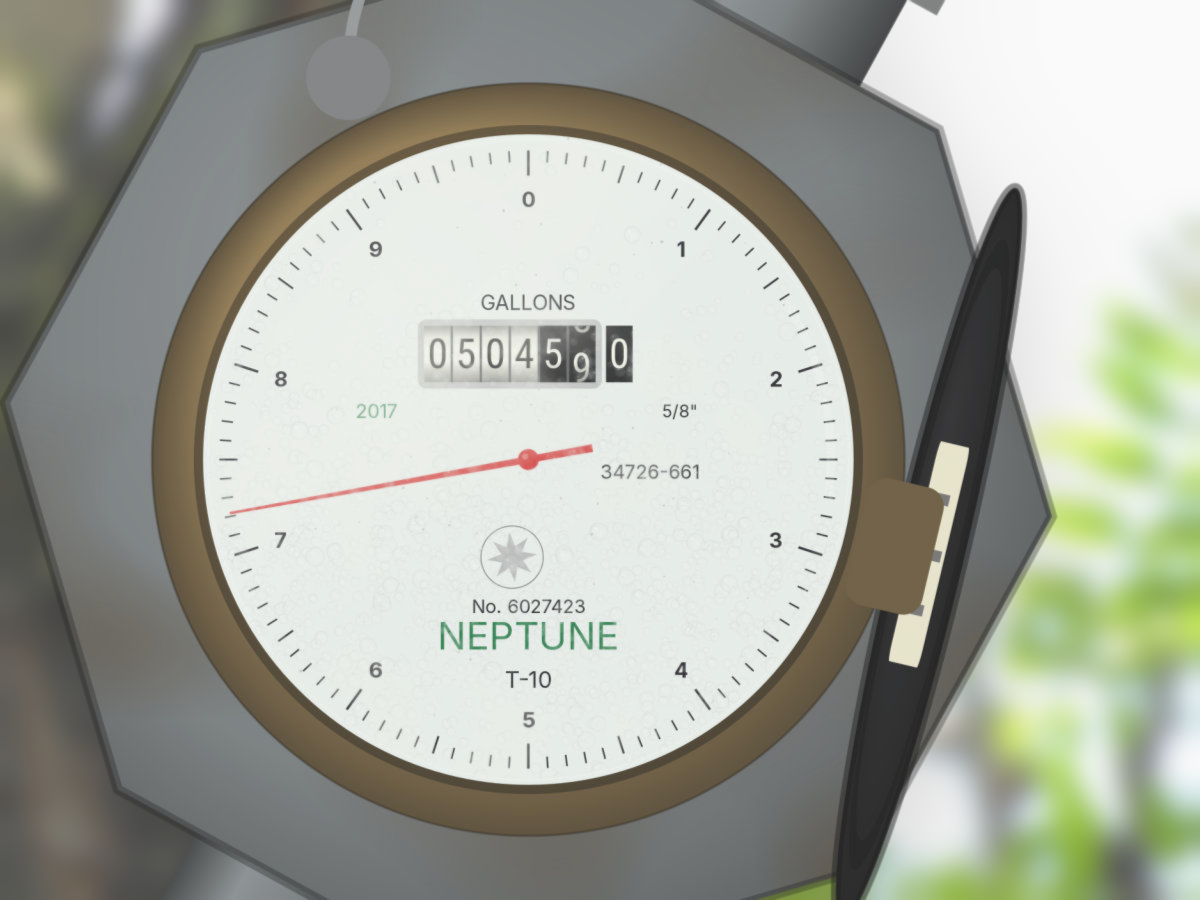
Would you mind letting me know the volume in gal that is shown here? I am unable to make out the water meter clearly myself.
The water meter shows 504587.2 gal
